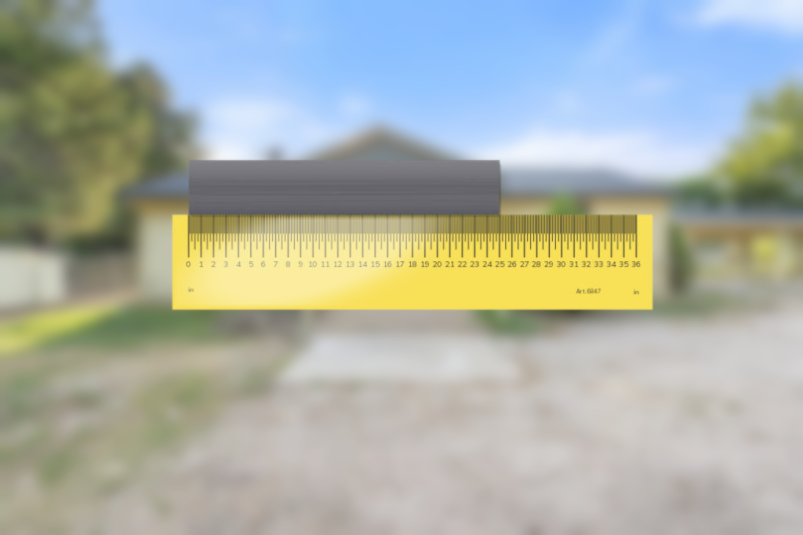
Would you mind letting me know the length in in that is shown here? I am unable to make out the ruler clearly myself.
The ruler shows 25 in
